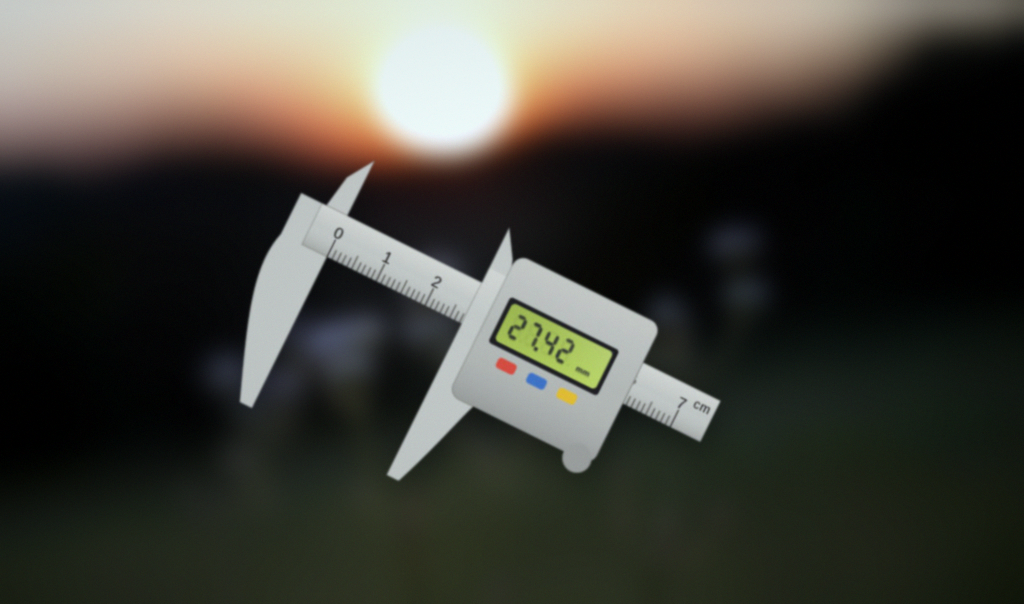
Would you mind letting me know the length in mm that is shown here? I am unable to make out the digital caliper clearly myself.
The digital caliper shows 27.42 mm
